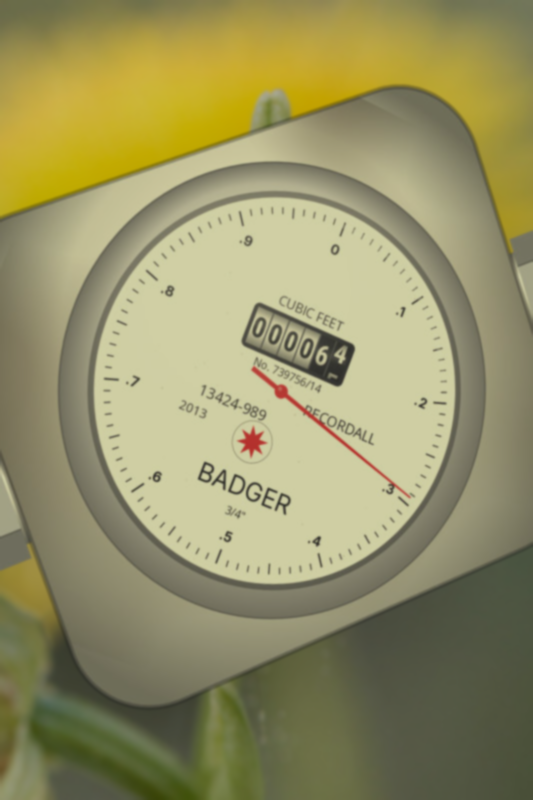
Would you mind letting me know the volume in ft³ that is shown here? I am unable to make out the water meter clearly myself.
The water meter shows 64.29 ft³
